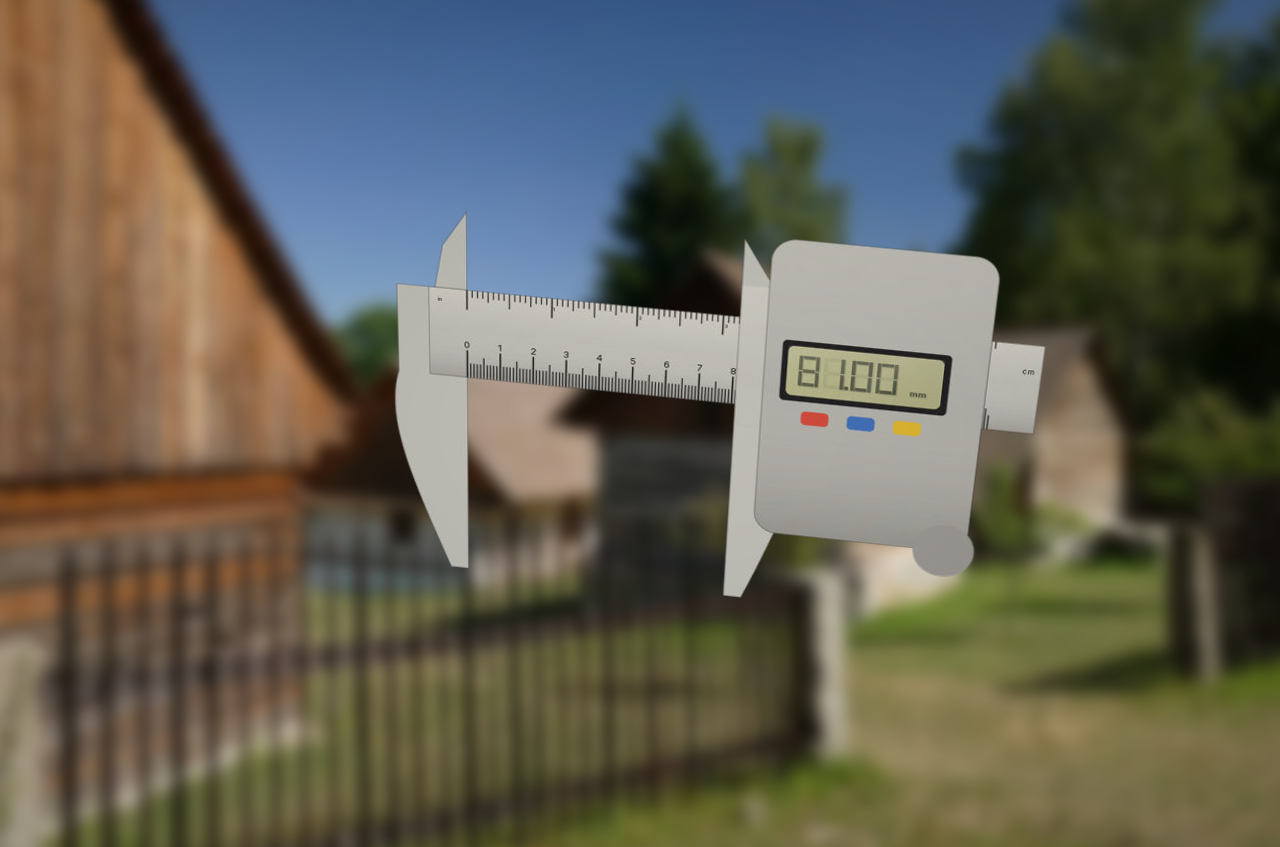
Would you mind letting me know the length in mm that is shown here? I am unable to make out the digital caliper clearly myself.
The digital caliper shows 81.00 mm
